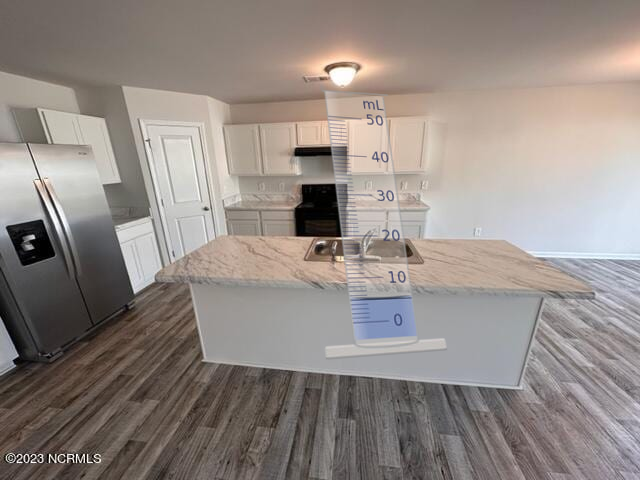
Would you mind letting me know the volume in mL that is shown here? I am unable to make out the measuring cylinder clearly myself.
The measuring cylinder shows 5 mL
